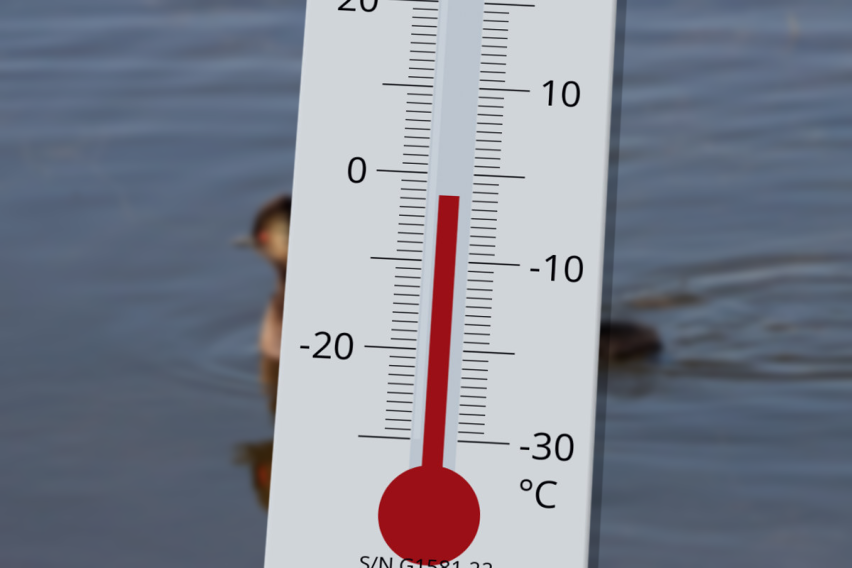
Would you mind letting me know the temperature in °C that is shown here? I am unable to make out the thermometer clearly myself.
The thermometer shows -2.5 °C
